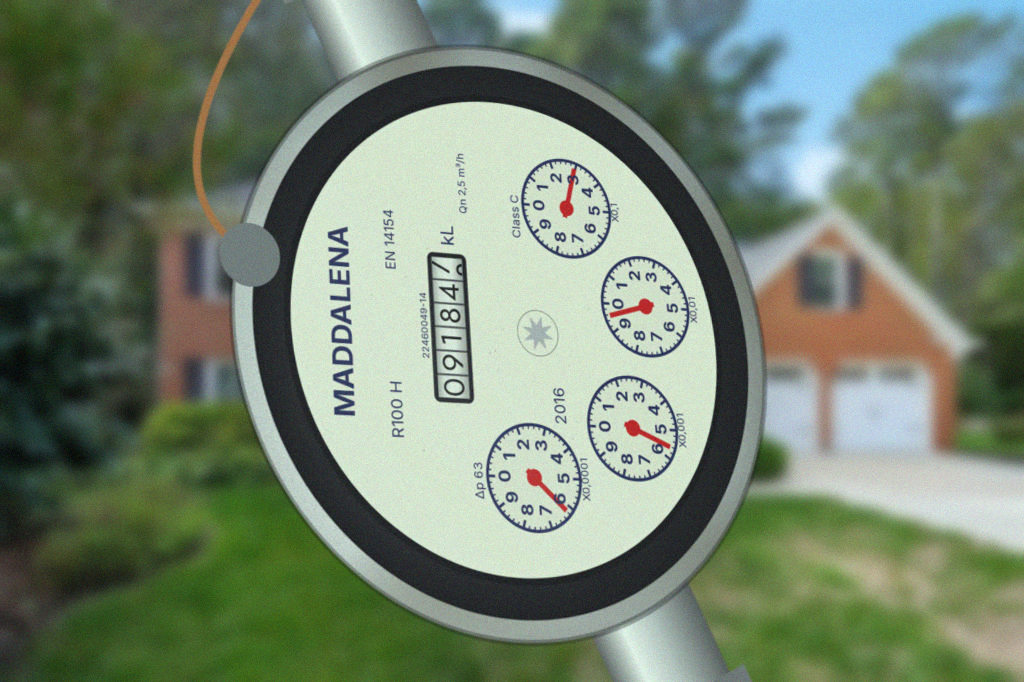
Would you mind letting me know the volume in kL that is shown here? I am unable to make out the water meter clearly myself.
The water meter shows 91847.2956 kL
